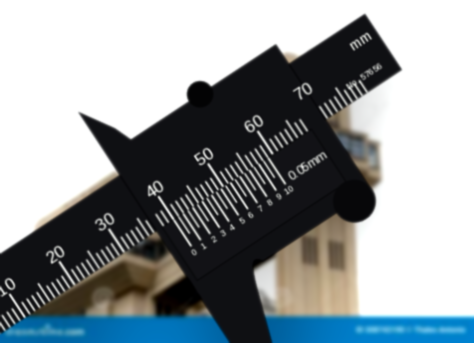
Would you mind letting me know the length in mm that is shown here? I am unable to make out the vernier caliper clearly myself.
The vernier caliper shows 40.0 mm
